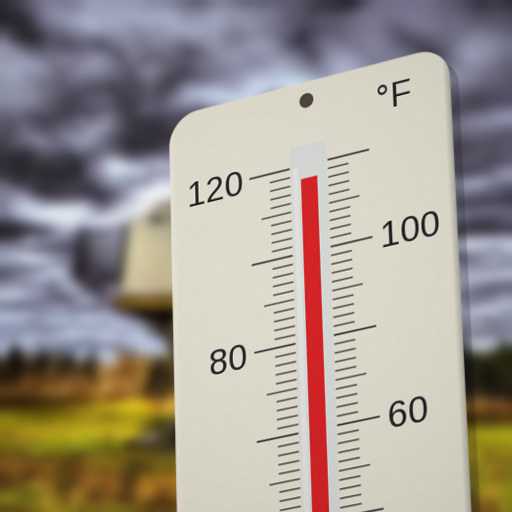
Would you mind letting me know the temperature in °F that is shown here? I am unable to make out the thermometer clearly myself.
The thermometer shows 117 °F
